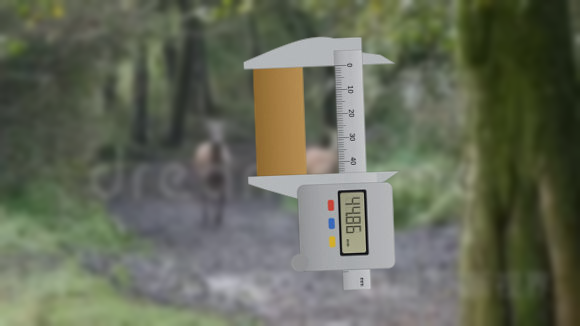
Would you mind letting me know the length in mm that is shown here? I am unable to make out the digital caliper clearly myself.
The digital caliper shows 44.86 mm
